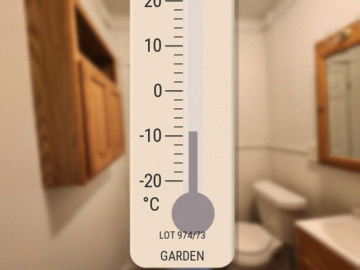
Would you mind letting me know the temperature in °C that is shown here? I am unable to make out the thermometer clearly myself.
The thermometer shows -9 °C
